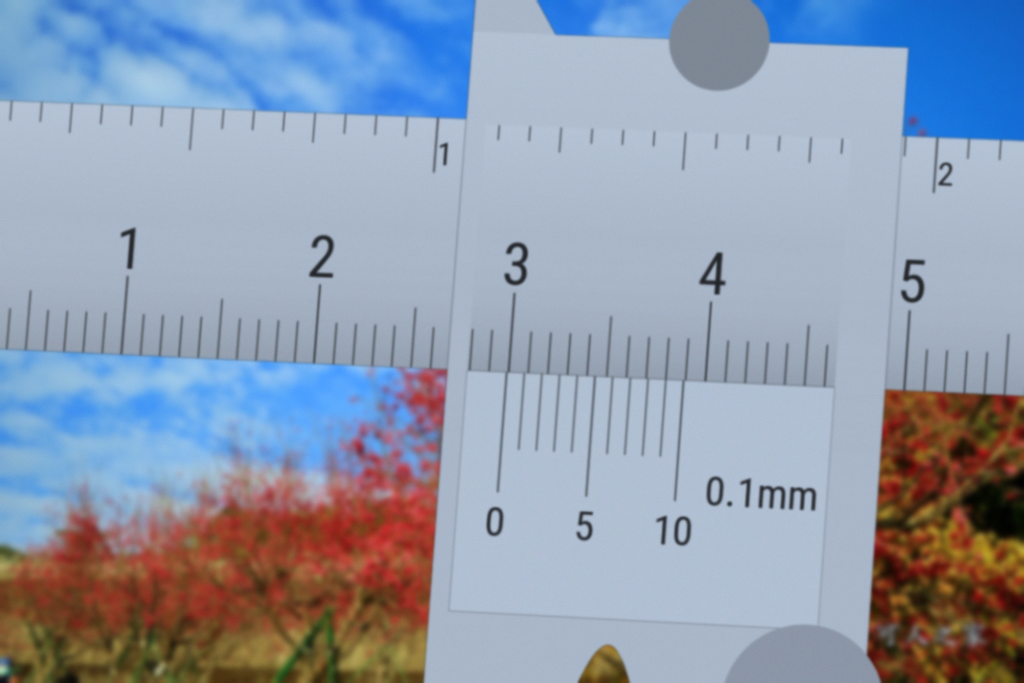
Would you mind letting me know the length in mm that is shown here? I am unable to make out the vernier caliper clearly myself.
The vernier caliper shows 29.9 mm
